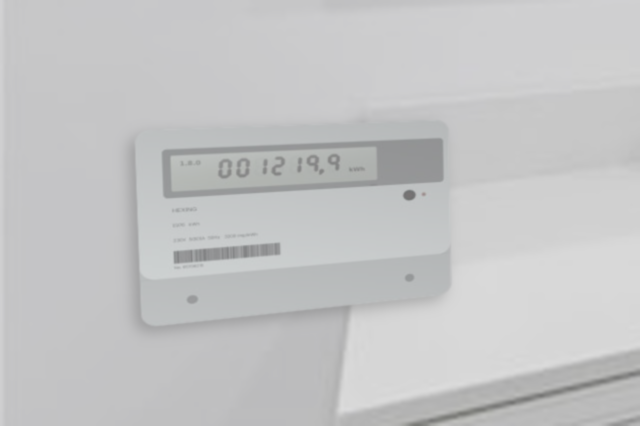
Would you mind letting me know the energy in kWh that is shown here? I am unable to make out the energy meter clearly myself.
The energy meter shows 1219.9 kWh
